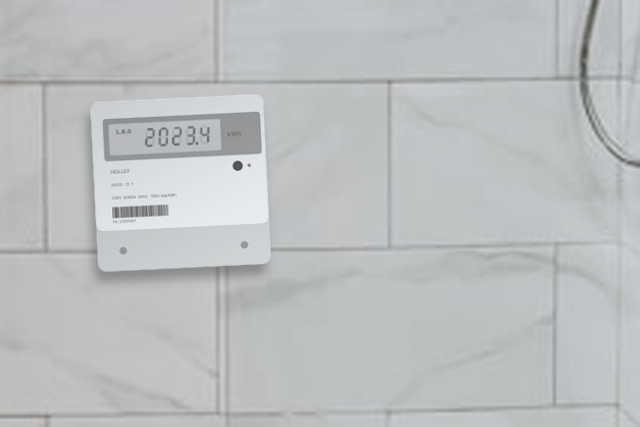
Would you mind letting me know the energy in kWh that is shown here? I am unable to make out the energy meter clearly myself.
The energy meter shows 2023.4 kWh
